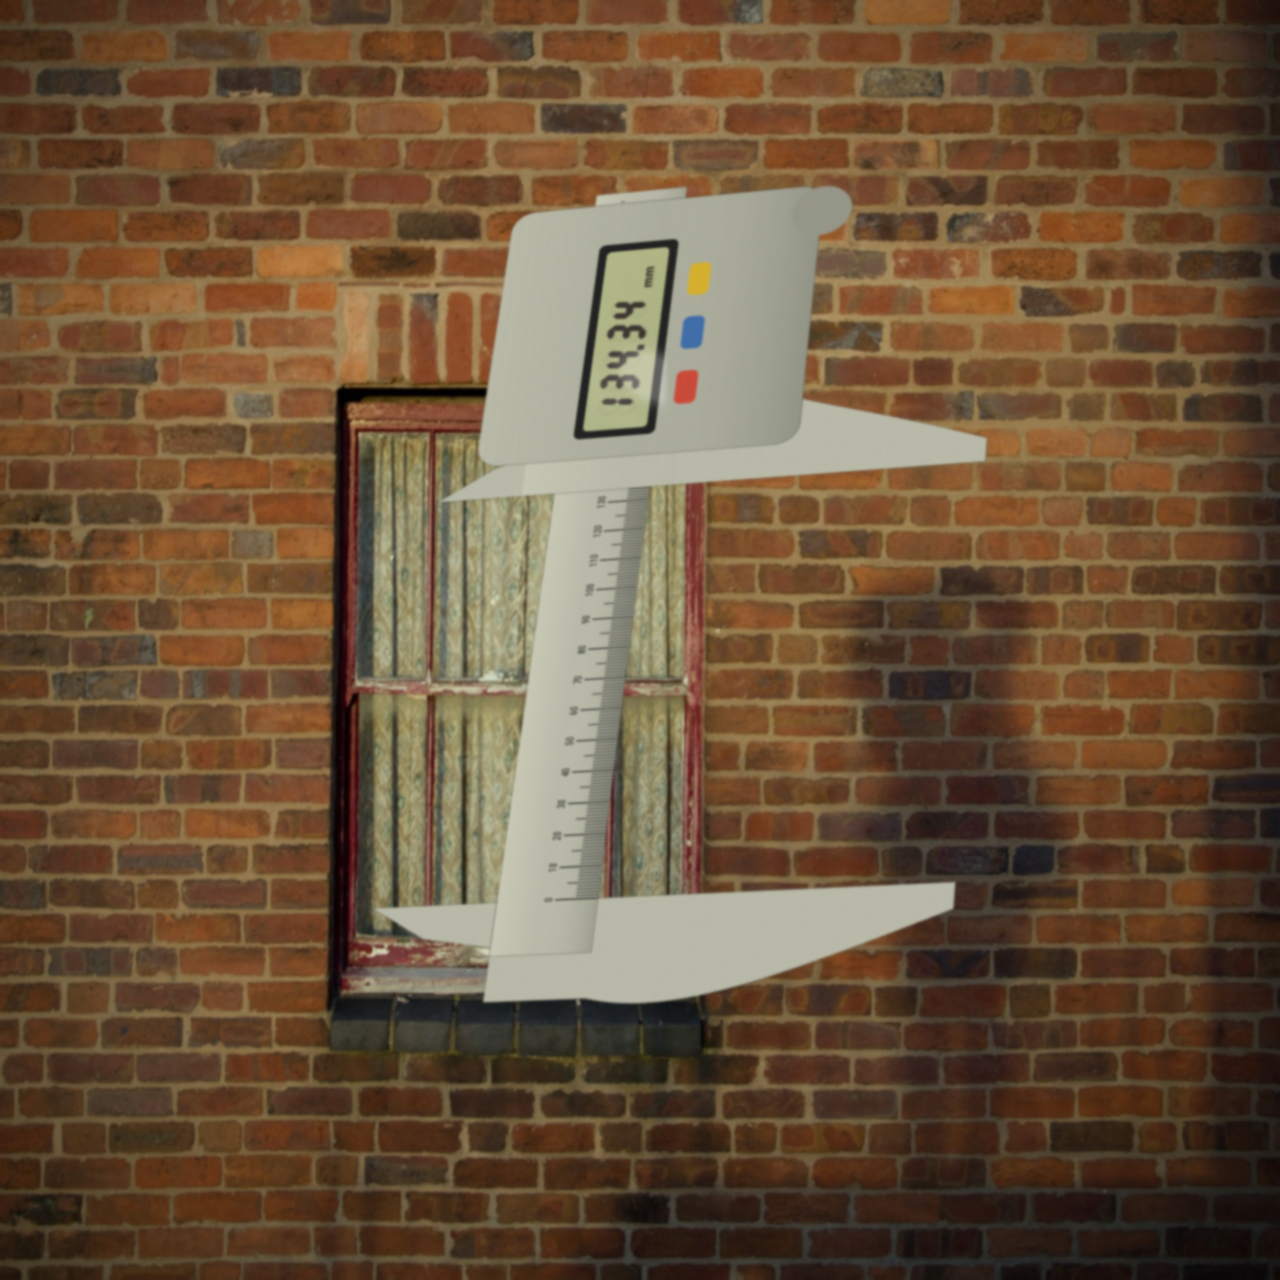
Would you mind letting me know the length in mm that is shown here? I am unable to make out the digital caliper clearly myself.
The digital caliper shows 134.34 mm
